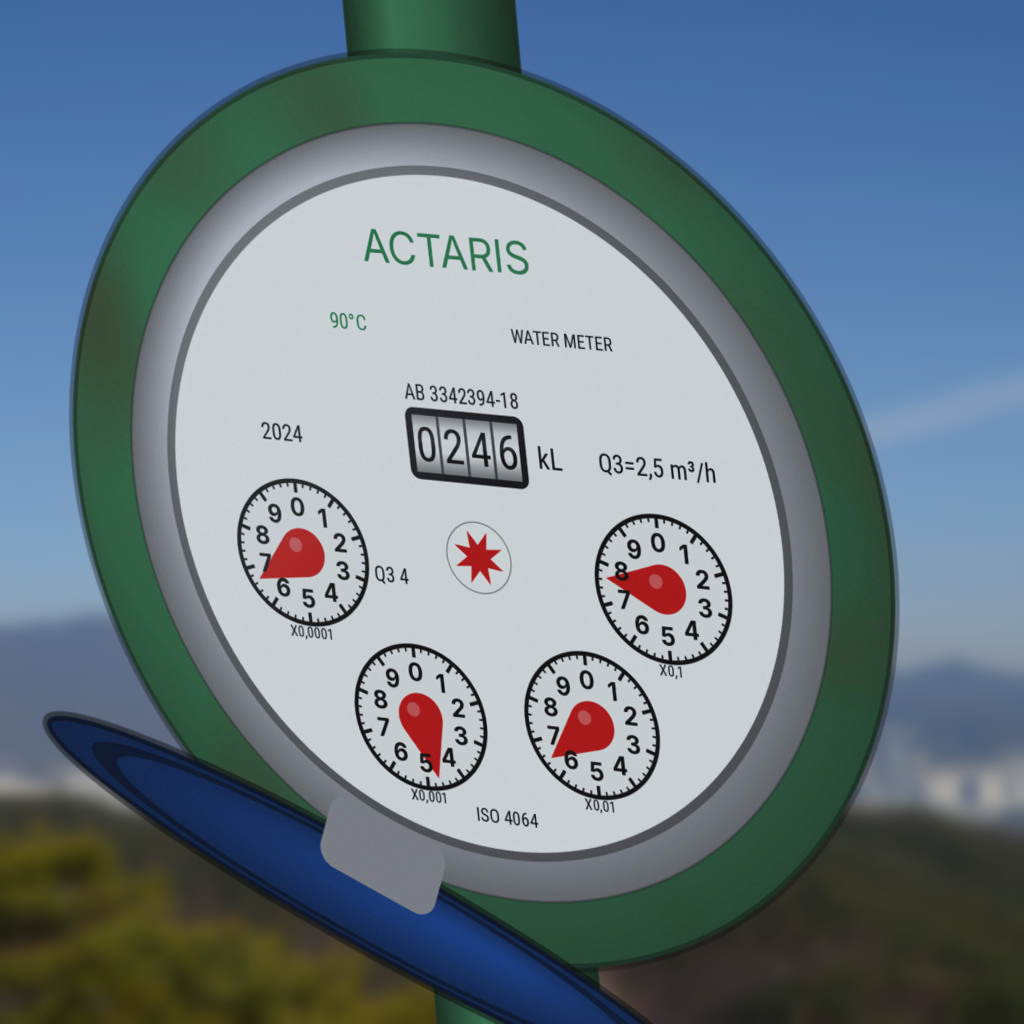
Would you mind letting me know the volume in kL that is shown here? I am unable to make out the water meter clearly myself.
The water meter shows 246.7646 kL
